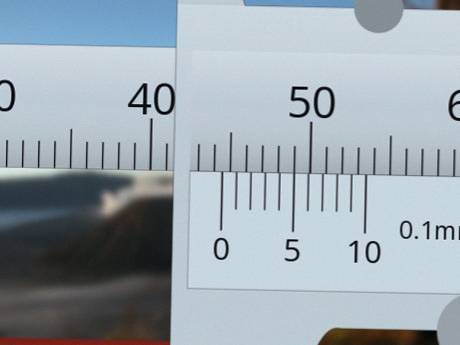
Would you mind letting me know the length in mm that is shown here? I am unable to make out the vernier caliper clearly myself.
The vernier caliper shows 44.5 mm
